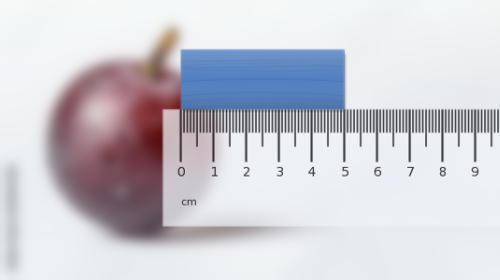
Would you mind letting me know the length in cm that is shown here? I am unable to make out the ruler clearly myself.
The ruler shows 5 cm
